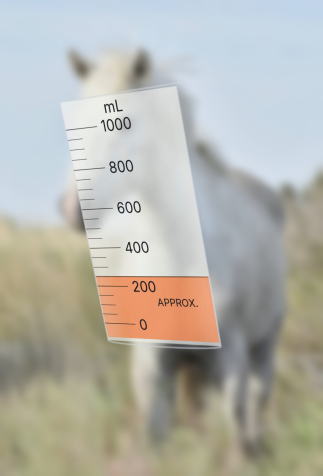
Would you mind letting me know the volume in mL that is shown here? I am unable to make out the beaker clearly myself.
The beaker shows 250 mL
